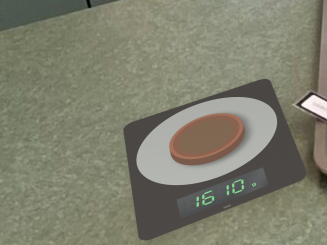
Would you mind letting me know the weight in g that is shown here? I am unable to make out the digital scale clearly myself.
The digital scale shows 1610 g
